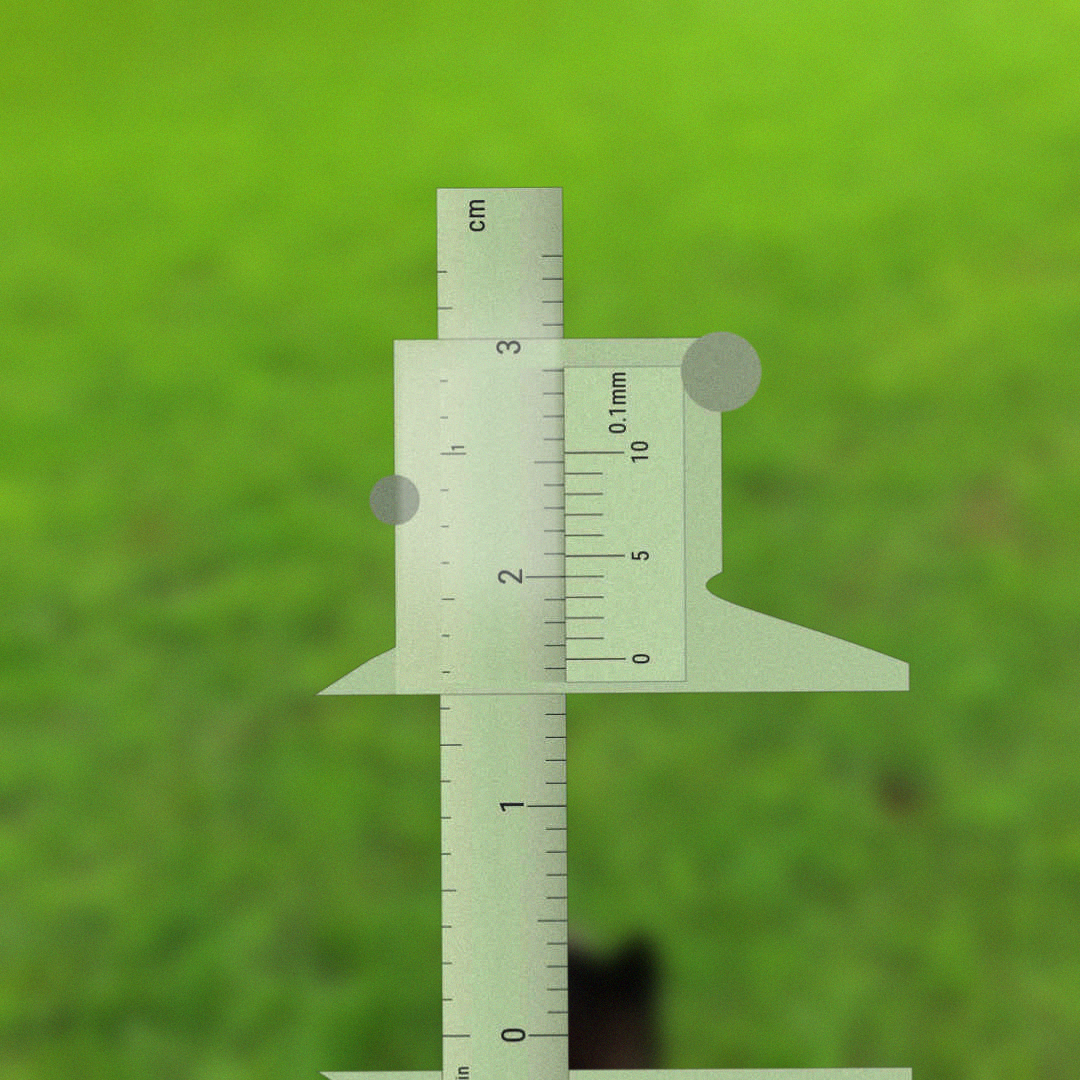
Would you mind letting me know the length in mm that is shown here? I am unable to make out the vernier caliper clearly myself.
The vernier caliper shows 16.4 mm
